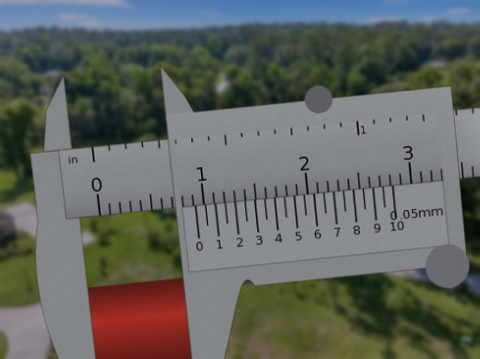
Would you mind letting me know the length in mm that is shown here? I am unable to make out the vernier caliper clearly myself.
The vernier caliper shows 9.2 mm
